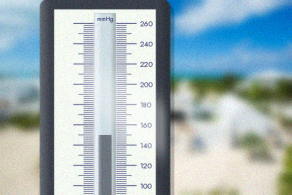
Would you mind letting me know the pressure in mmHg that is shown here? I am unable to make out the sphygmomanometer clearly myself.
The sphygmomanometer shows 150 mmHg
